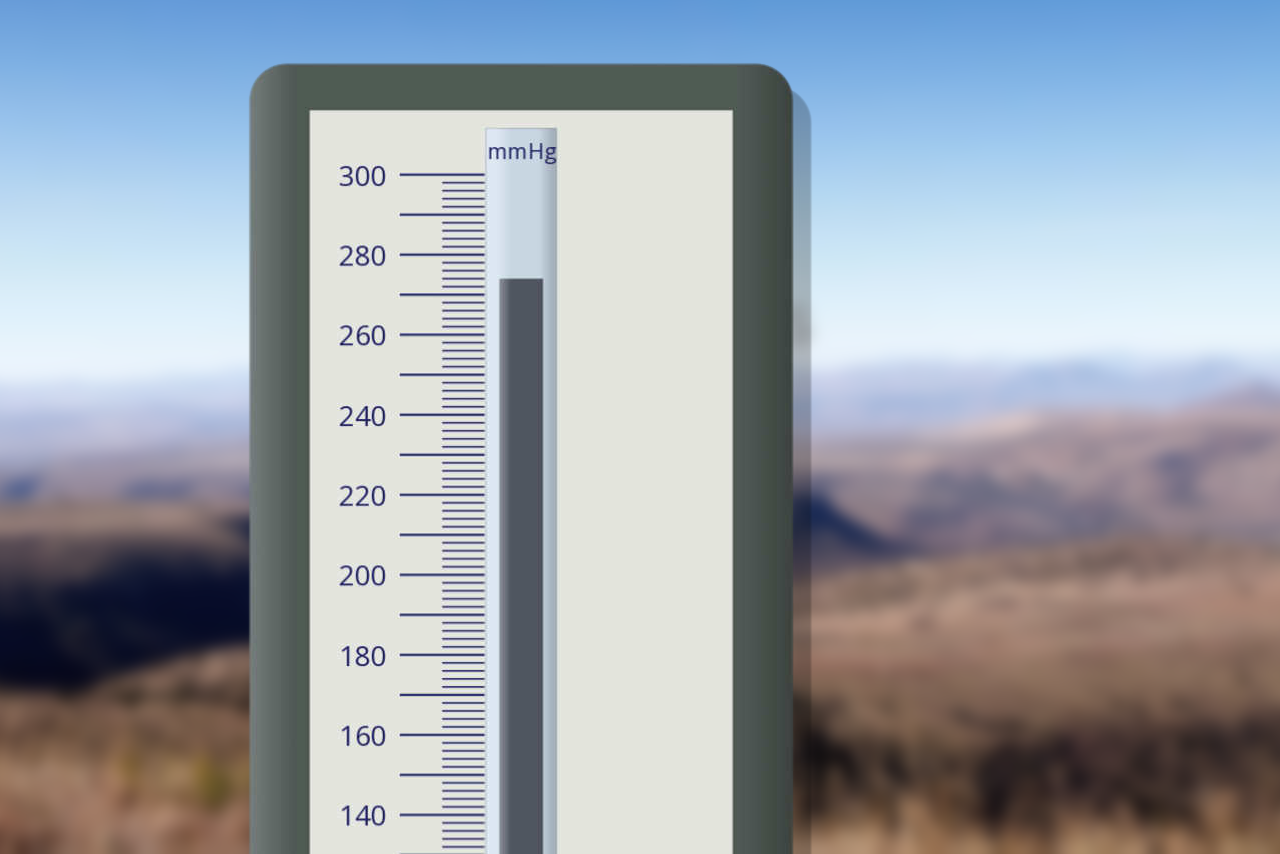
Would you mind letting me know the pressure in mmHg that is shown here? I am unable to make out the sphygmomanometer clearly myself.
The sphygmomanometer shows 274 mmHg
